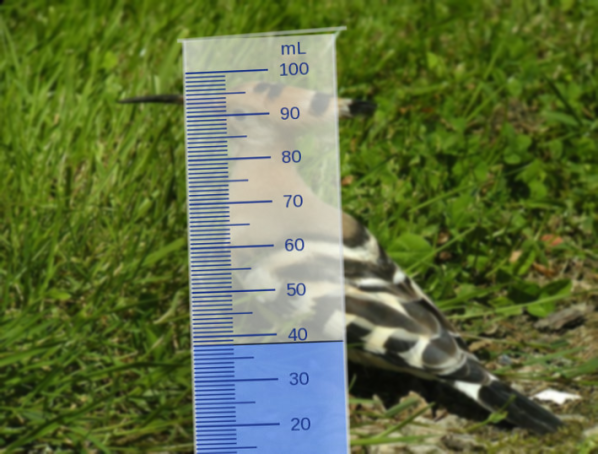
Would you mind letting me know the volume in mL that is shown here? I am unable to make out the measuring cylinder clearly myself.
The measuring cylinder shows 38 mL
